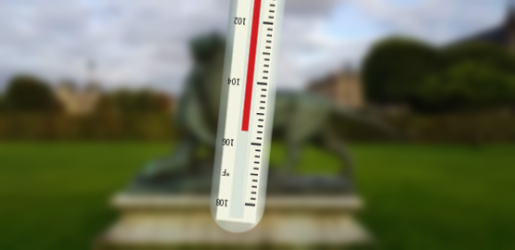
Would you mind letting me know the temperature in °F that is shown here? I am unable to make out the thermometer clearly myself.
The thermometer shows 105.6 °F
